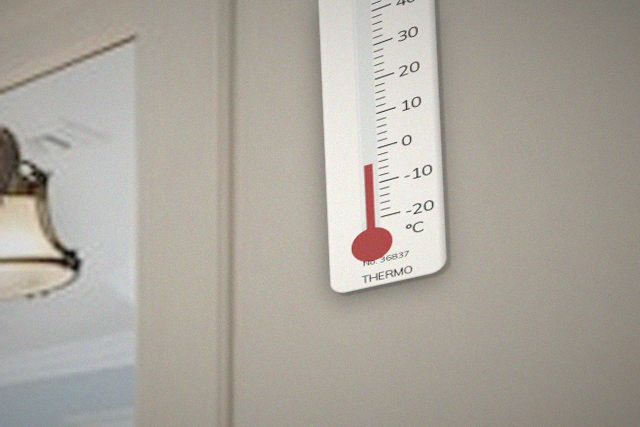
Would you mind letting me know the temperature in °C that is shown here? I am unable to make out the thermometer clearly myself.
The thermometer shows -4 °C
